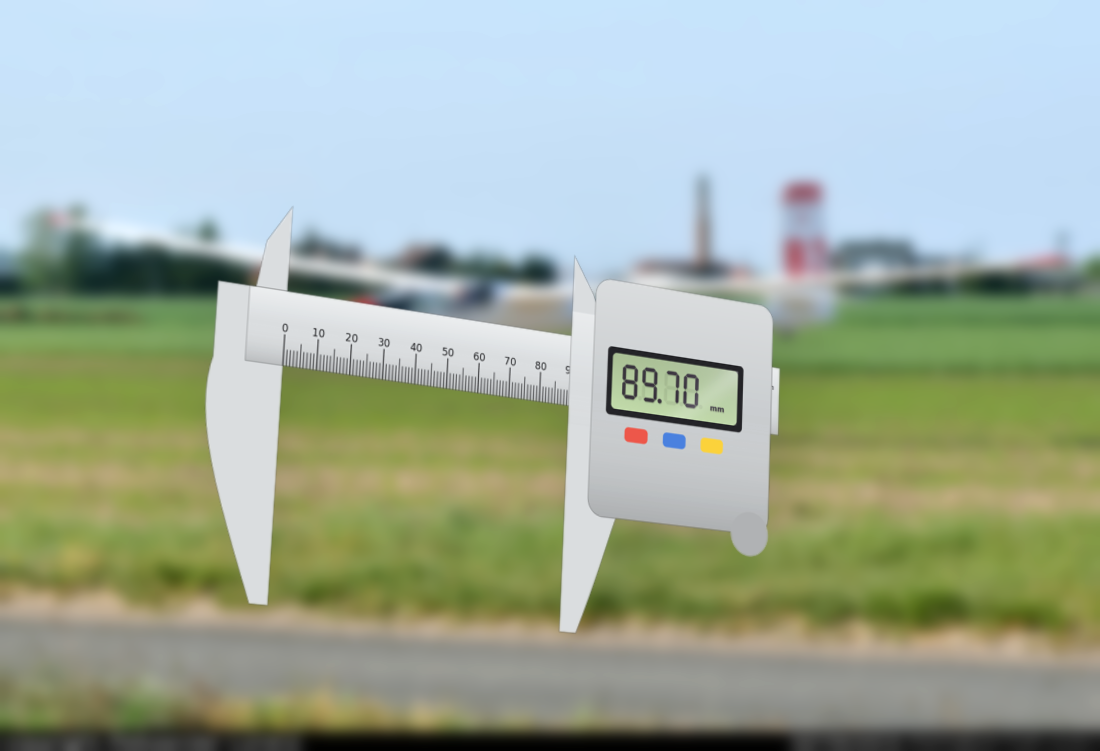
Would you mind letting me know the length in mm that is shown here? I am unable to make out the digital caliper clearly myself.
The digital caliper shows 89.70 mm
